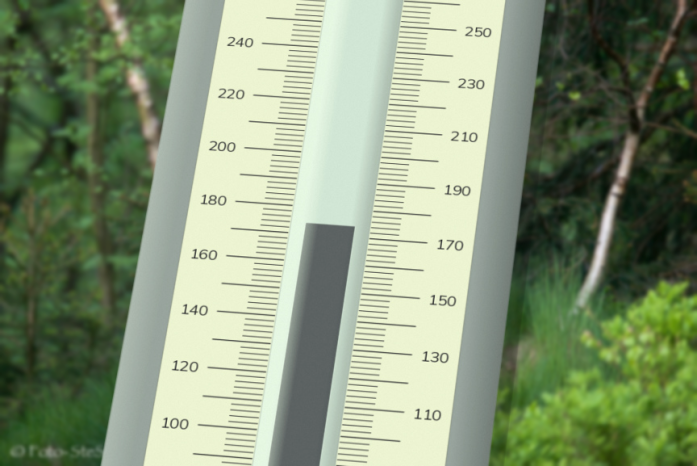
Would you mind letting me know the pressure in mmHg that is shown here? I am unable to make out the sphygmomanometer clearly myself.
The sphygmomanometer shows 174 mmHg
